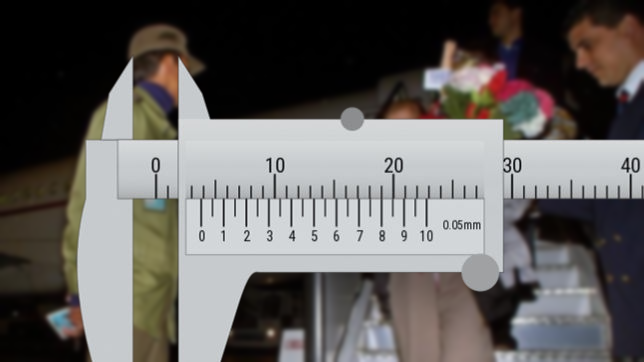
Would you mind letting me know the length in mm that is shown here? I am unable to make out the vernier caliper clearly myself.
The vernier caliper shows 3.8 mm
